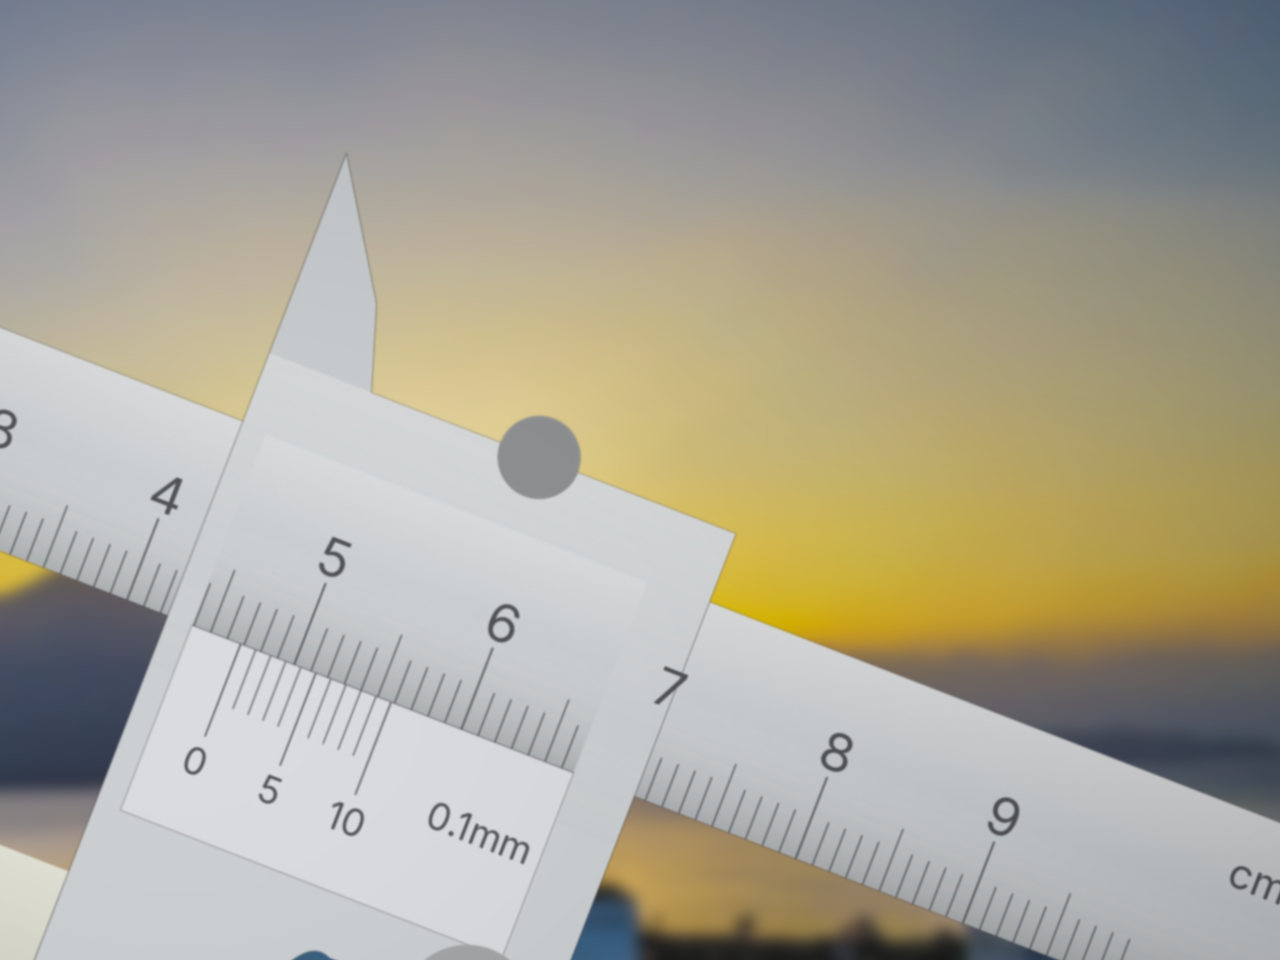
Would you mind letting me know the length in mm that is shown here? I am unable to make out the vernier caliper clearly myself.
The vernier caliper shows 46.8 mm
